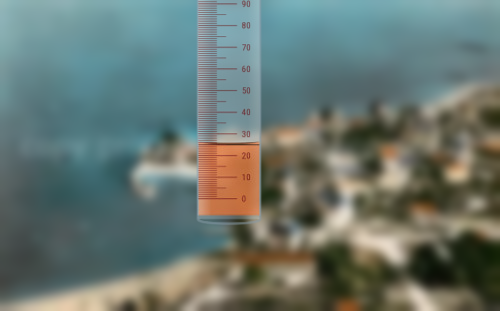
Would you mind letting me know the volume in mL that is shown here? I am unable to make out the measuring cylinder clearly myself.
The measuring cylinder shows 25 mL
